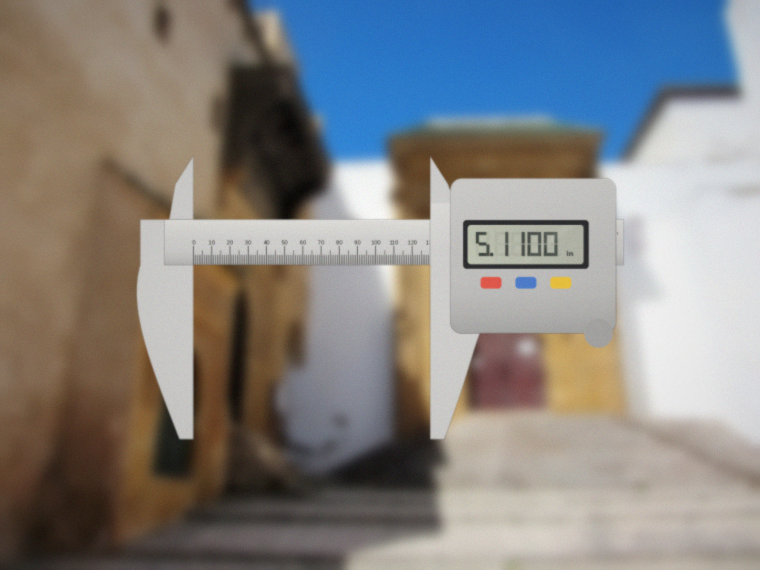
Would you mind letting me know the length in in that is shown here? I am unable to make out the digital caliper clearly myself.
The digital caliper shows 5.1100 in
